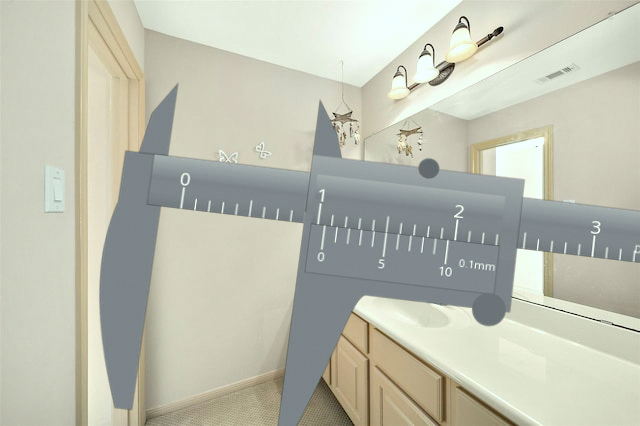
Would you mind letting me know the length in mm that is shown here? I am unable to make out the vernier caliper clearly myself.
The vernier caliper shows 10.5 mm
